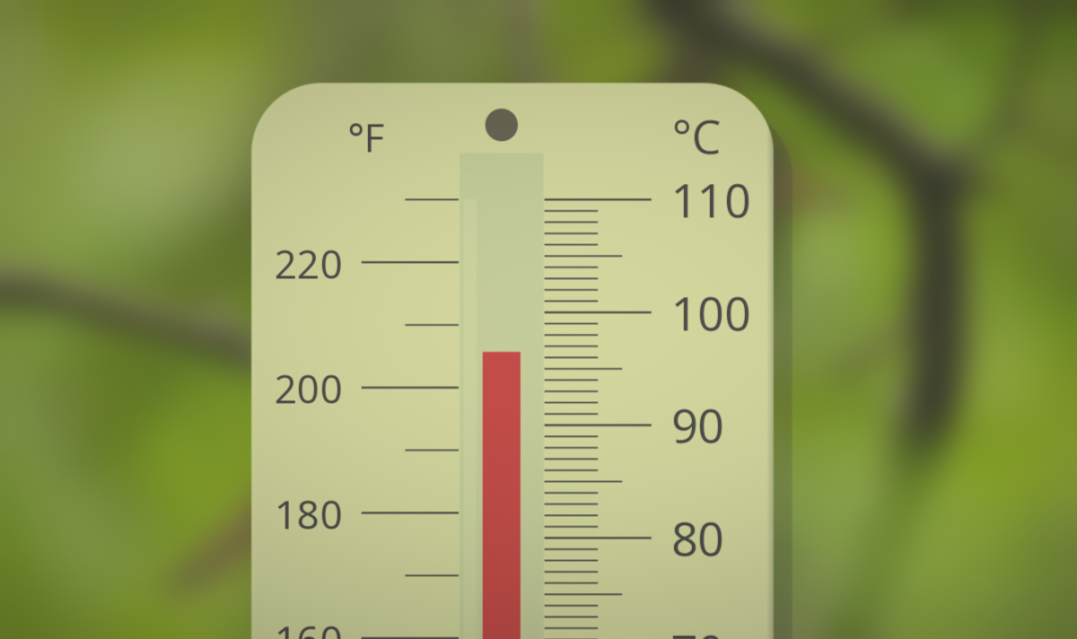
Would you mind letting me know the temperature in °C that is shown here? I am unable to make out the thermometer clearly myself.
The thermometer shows 96.5 °C
